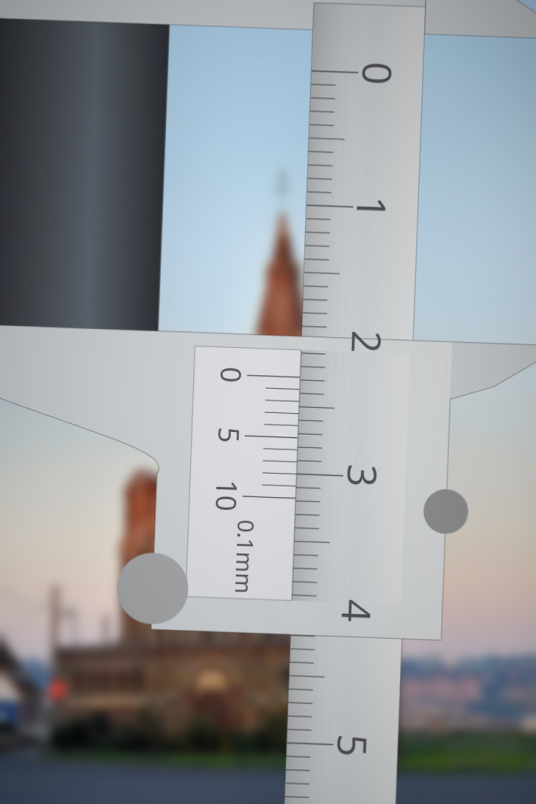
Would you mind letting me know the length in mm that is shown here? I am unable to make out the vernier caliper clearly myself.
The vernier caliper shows 22.8 mm
